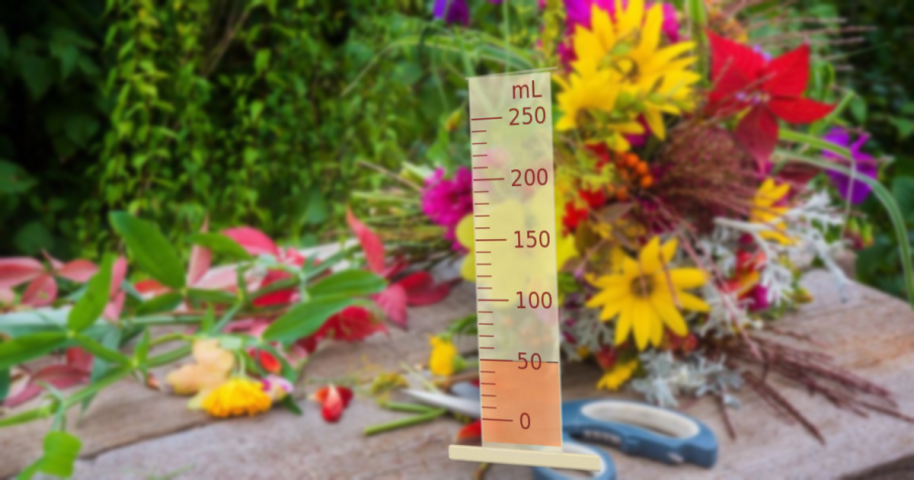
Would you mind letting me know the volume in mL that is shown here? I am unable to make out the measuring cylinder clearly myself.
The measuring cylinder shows 50 mL
